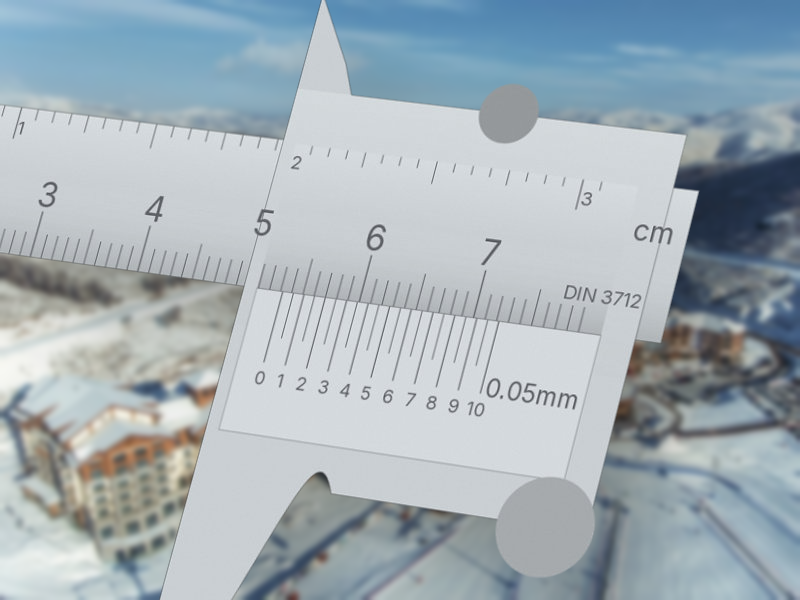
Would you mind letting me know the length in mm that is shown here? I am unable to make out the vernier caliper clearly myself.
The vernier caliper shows 53.2 mm
